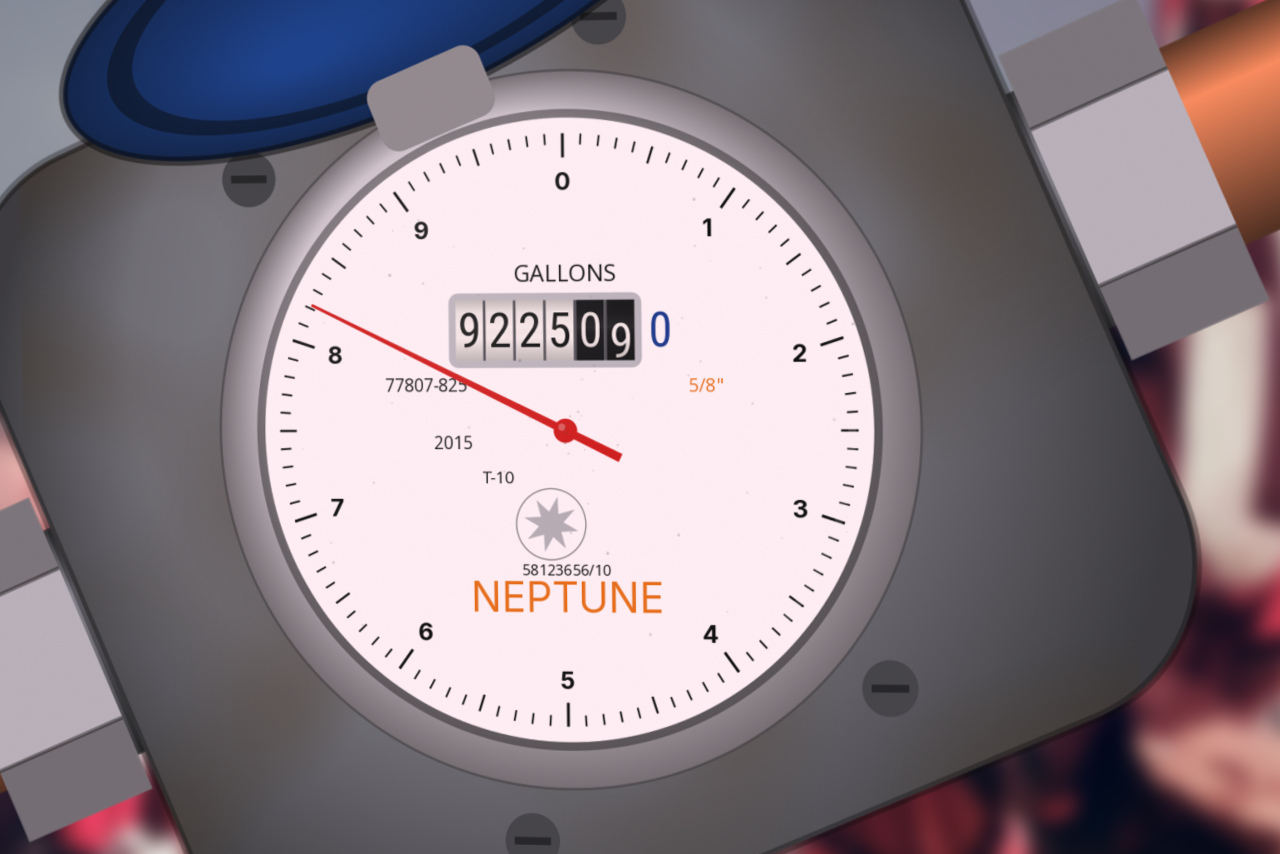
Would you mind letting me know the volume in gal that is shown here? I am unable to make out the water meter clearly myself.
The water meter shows 9225088.2 gal
